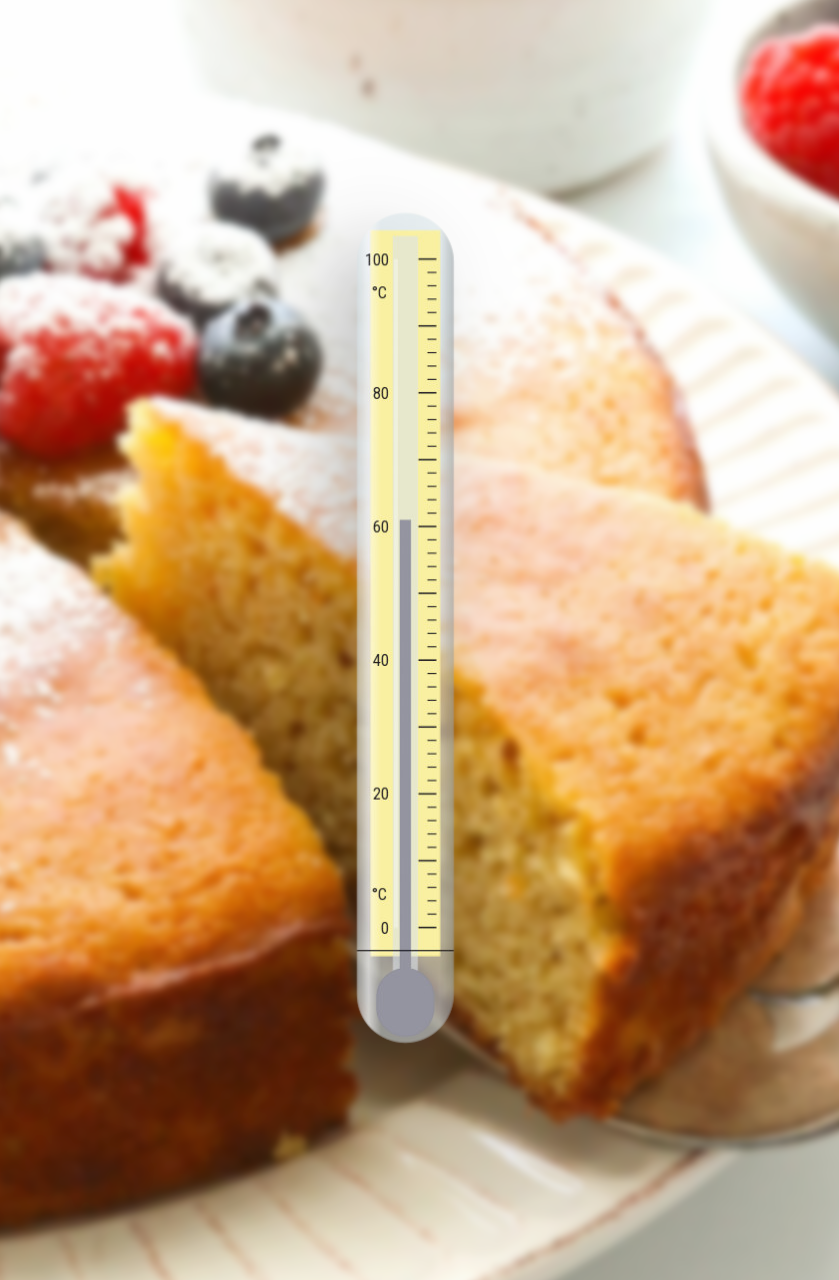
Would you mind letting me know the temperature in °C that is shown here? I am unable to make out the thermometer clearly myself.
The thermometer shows 61 °C
